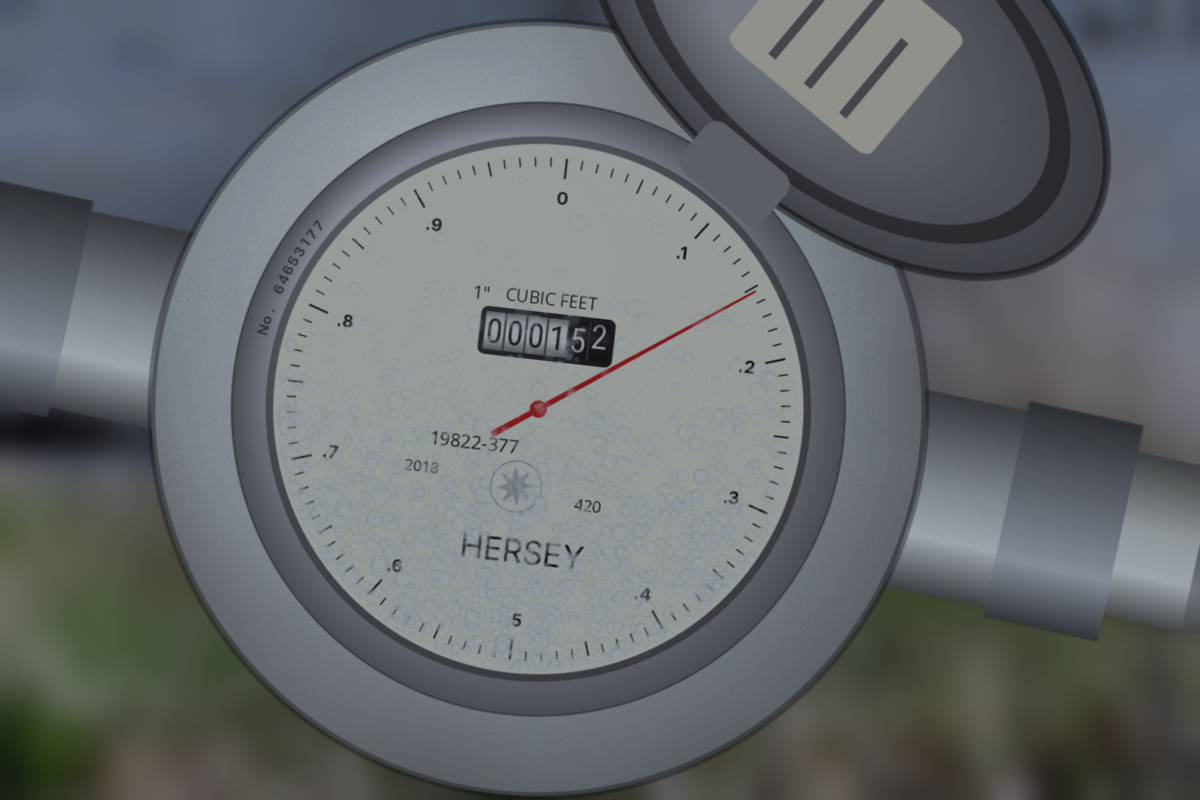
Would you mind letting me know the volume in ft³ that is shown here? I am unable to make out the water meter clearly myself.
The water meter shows 152.15 ft³
